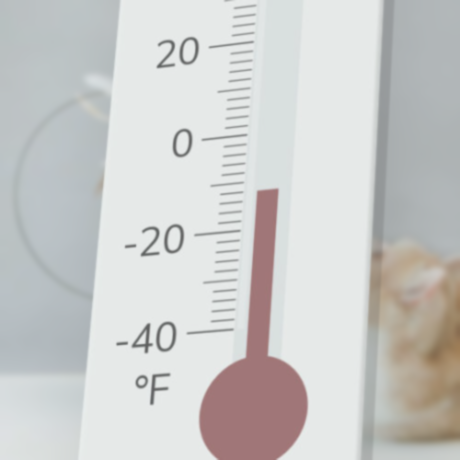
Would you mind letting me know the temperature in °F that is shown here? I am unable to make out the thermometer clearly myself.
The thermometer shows -12 °F
